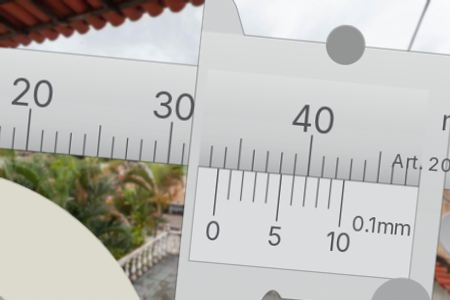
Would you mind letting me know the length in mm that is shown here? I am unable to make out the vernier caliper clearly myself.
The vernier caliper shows 33.6 mm
